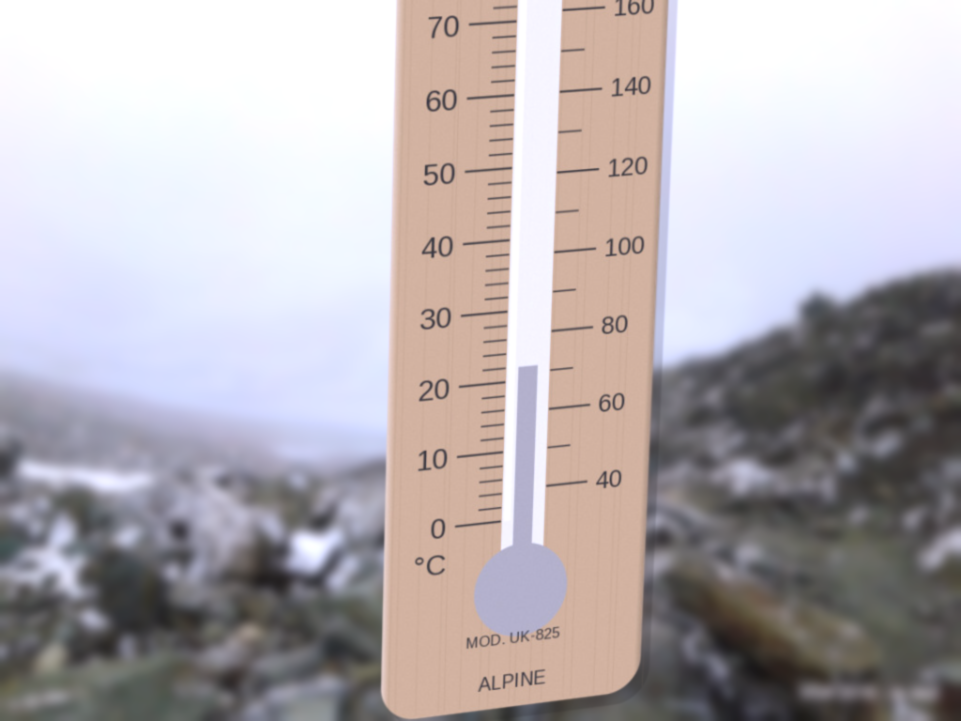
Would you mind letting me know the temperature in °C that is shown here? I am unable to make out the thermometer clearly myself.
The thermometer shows 22 °C
